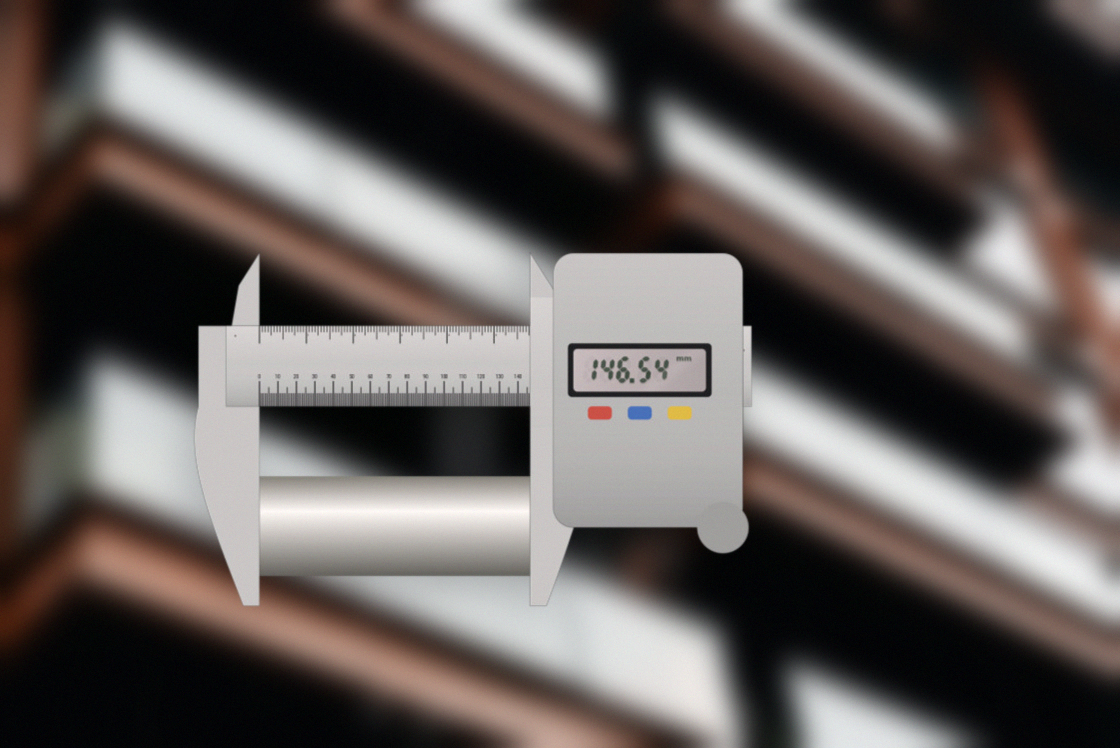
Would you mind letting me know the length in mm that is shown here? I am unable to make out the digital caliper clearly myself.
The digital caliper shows 146.54 mm
